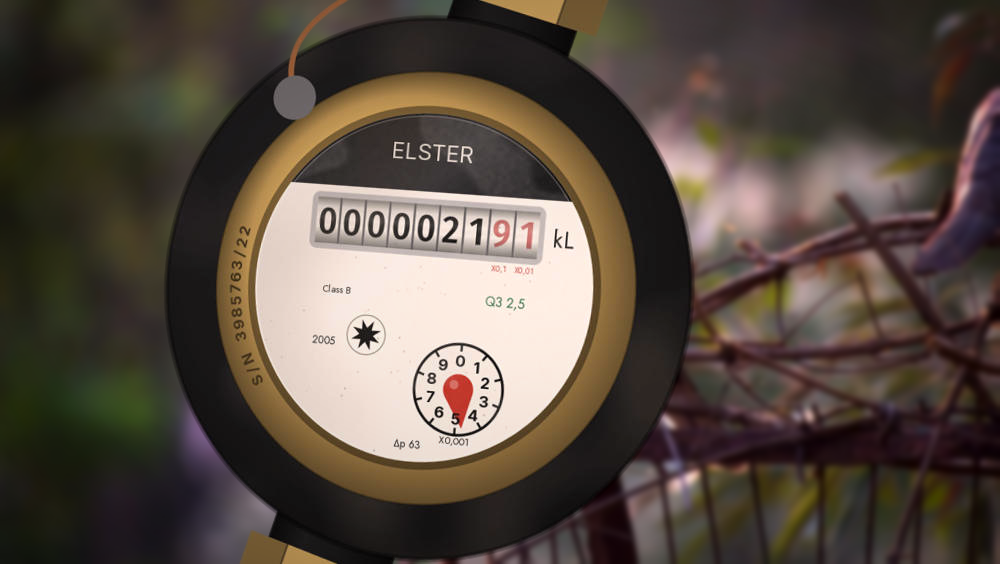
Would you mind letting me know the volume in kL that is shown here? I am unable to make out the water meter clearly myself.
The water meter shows 21.914 kL
